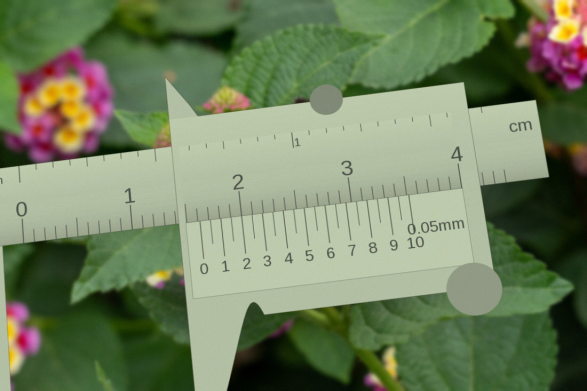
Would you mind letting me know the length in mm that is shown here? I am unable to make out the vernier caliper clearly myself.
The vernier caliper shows 16.2 mm
